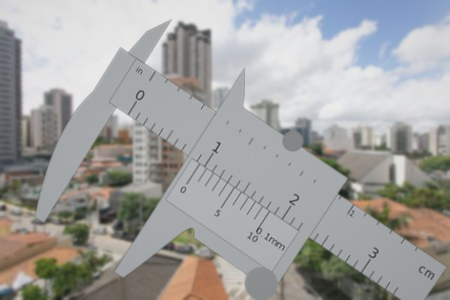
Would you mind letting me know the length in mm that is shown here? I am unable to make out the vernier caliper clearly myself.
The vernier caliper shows 9.4 mm
